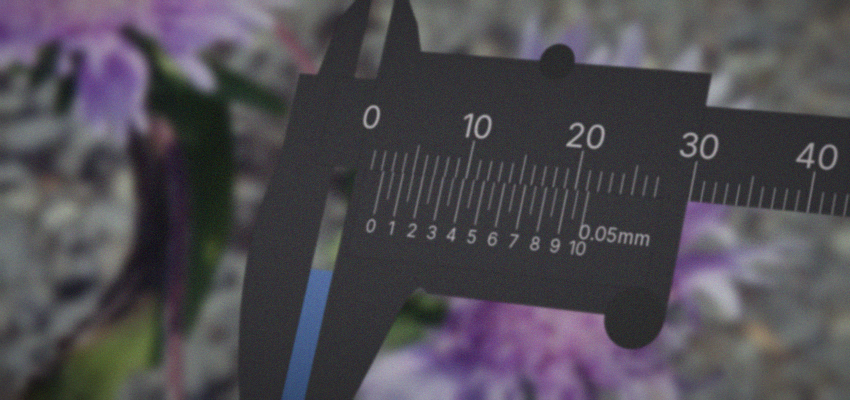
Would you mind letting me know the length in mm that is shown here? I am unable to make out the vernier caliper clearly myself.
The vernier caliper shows 2.2 mm
